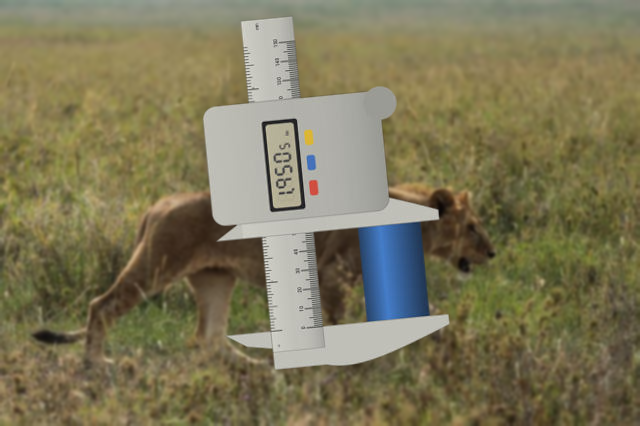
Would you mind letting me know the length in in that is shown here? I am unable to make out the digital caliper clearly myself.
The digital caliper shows 1.9505 in
